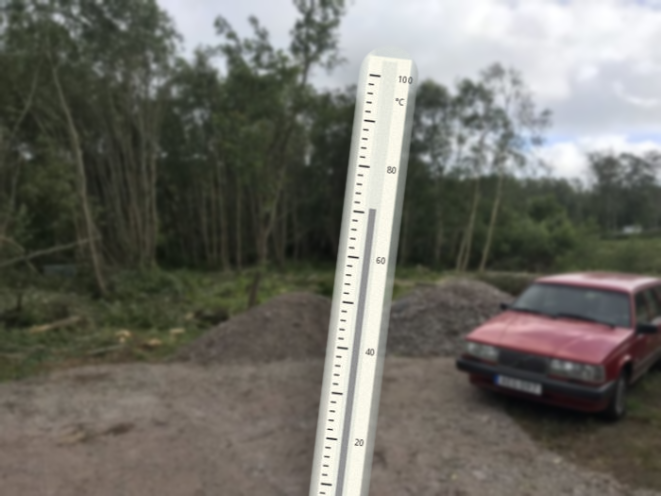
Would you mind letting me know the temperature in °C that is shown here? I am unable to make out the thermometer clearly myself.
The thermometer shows 71 °C
